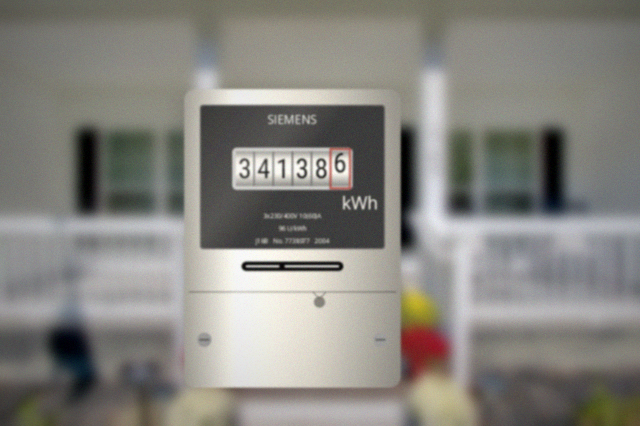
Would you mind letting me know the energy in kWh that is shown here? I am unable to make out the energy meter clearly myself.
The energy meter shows 34138.6 kWh
